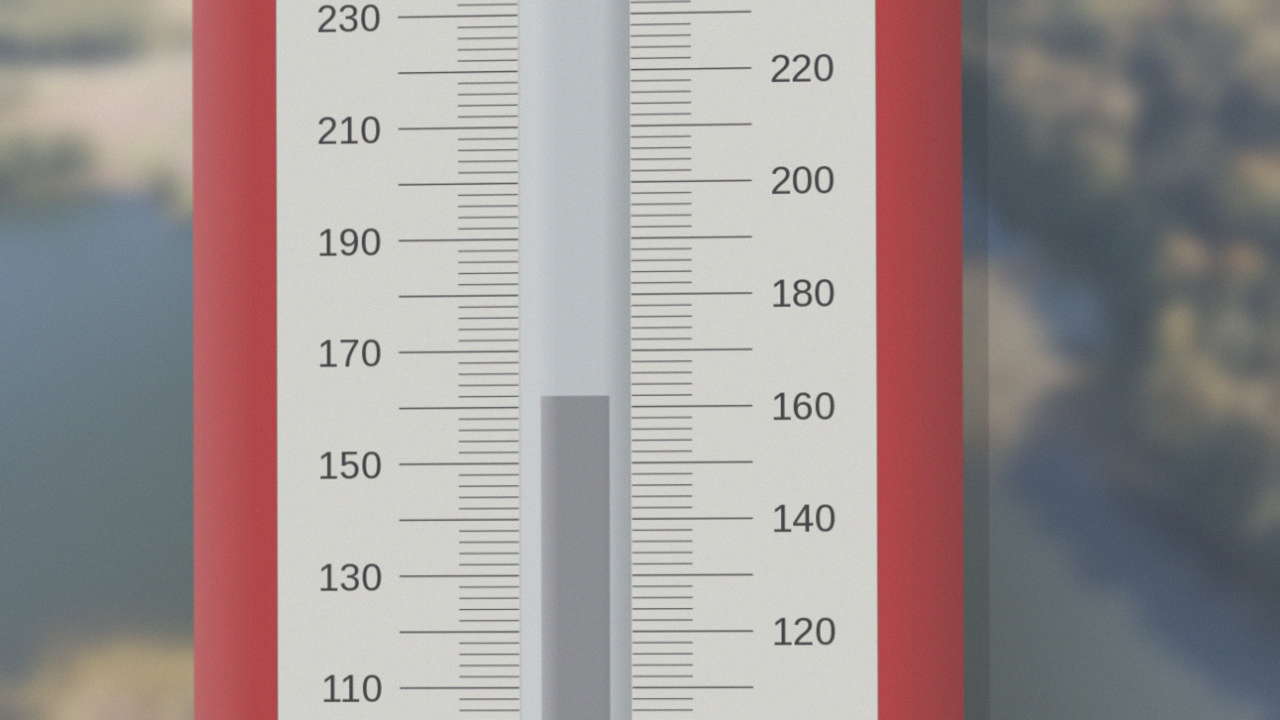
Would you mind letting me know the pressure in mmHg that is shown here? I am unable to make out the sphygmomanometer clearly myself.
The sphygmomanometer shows 162 mmHg
